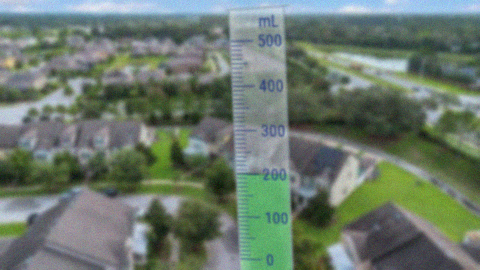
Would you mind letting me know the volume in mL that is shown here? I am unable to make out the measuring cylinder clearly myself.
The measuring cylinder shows 200 mL
